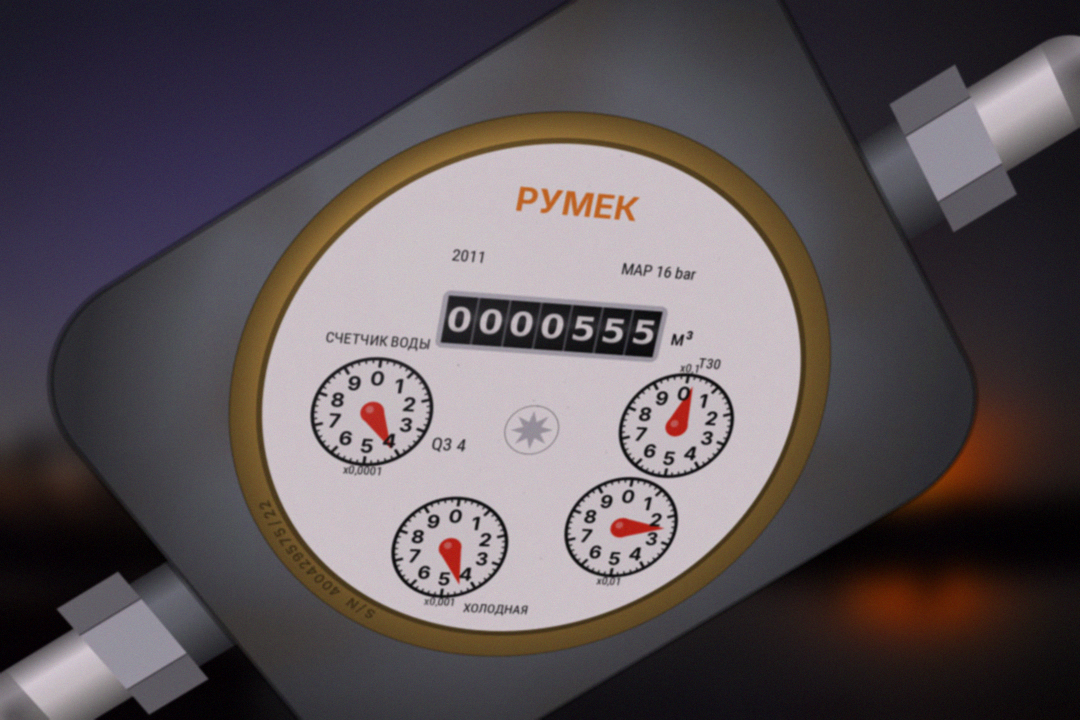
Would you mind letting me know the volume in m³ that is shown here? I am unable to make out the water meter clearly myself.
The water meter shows 555.0244 m³
